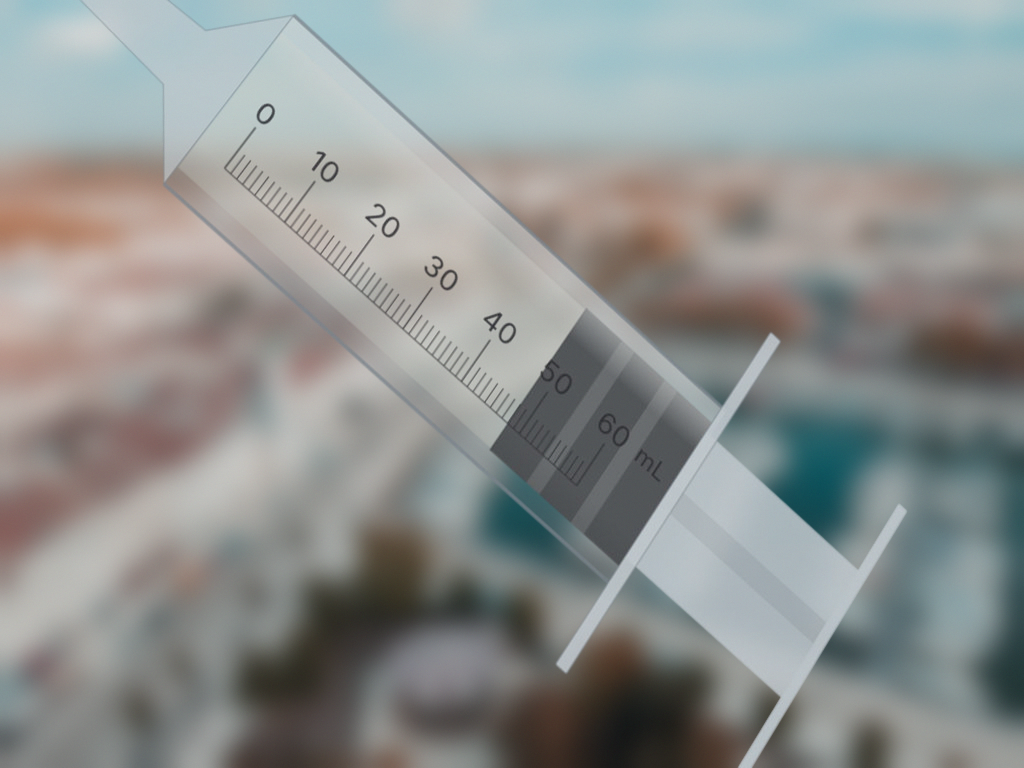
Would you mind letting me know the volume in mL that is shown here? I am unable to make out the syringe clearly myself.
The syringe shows 48 mL
